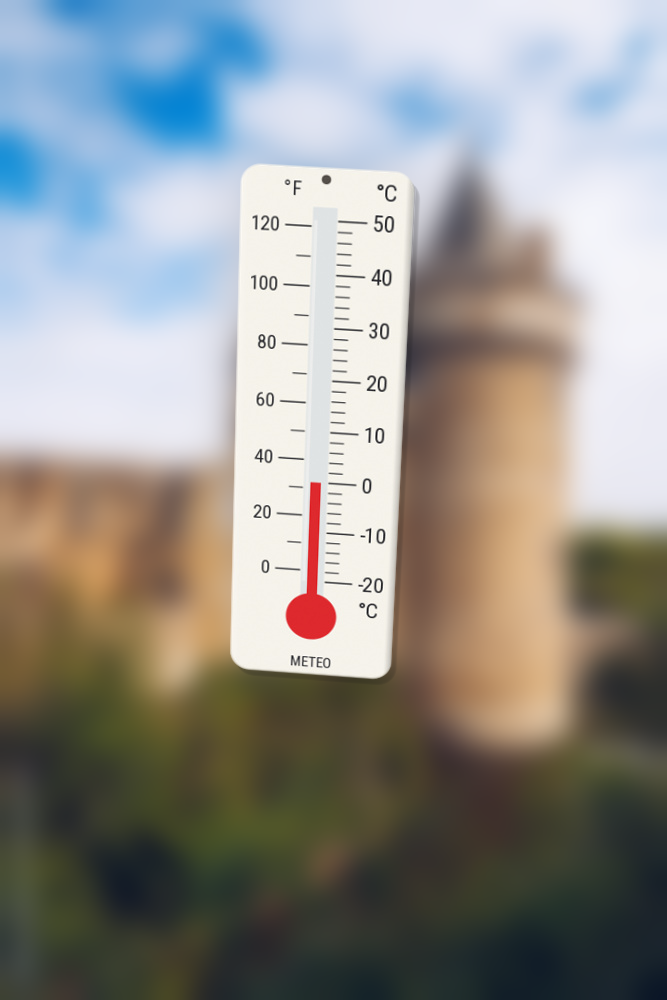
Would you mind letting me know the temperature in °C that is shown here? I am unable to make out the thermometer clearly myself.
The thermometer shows 0 °C
